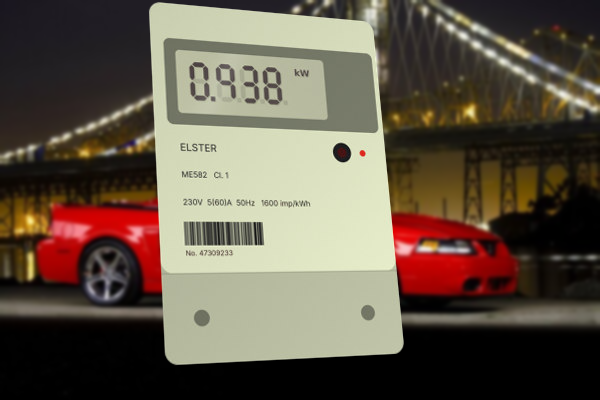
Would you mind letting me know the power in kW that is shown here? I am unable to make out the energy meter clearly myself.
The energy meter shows 0.938 kW
